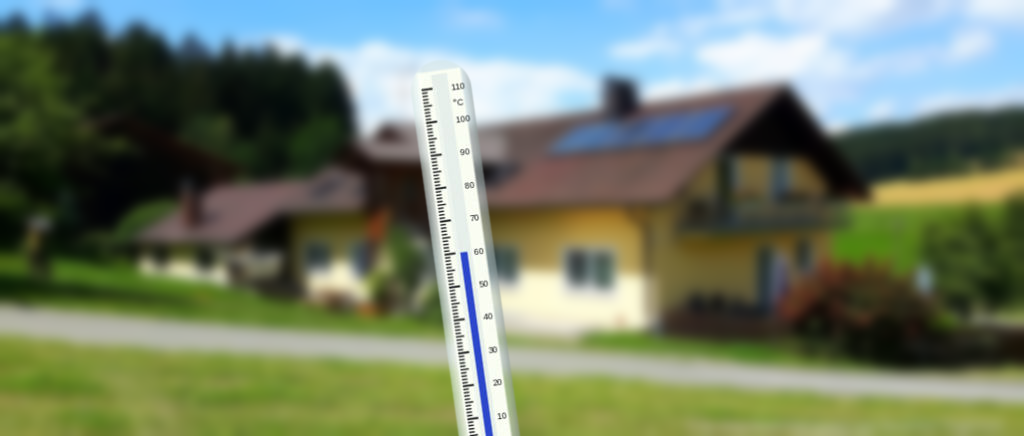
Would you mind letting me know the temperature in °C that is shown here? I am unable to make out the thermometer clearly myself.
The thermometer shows 60 °C
